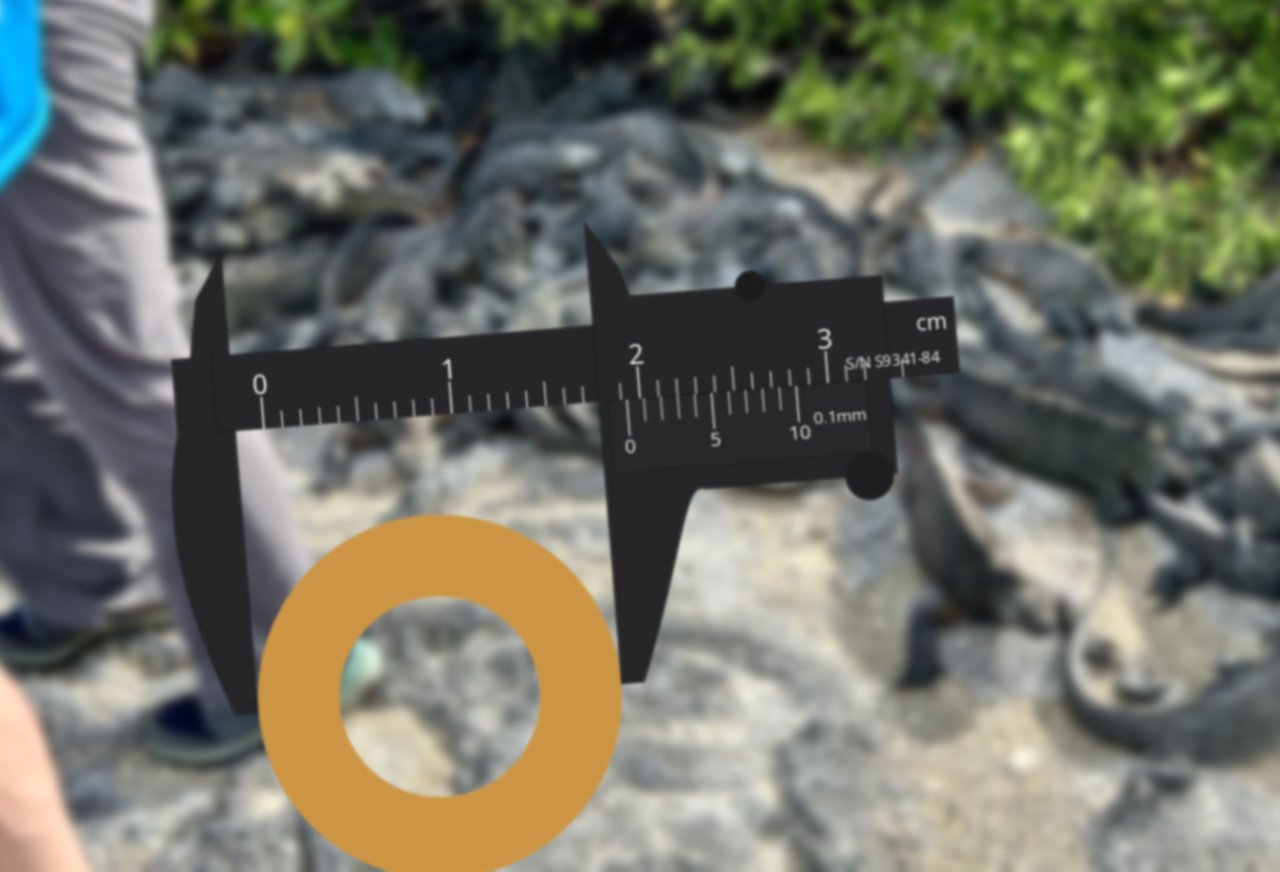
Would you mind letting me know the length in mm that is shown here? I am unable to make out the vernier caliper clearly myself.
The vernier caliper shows 19.3 mm
